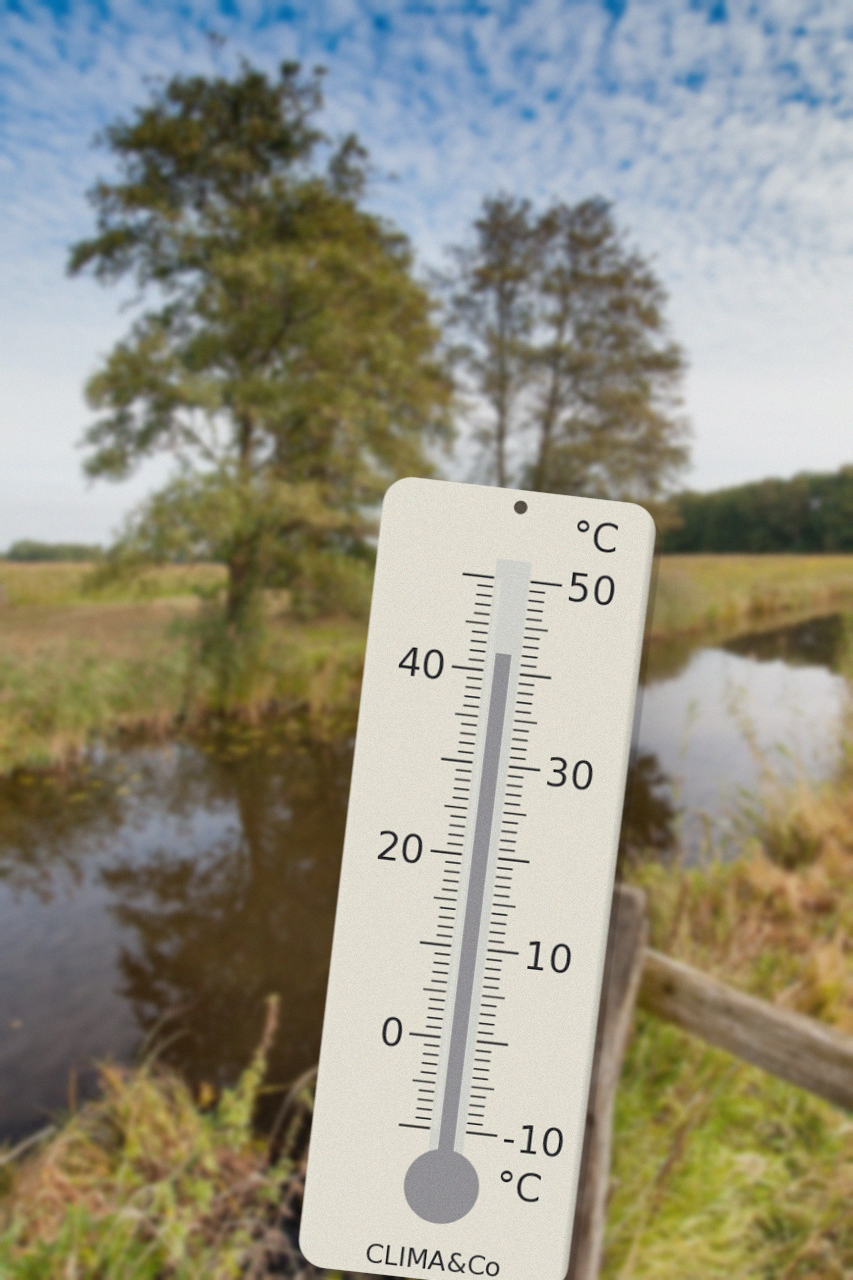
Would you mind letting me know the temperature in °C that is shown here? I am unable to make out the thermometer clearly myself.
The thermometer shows 42 °C
